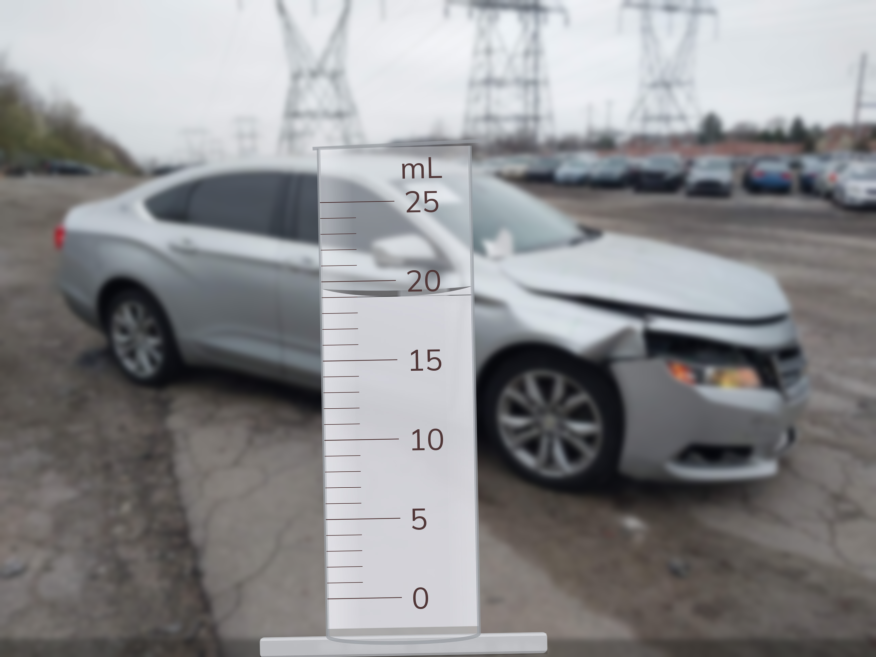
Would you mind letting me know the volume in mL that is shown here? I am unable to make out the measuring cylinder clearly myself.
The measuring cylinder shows 19 mL
